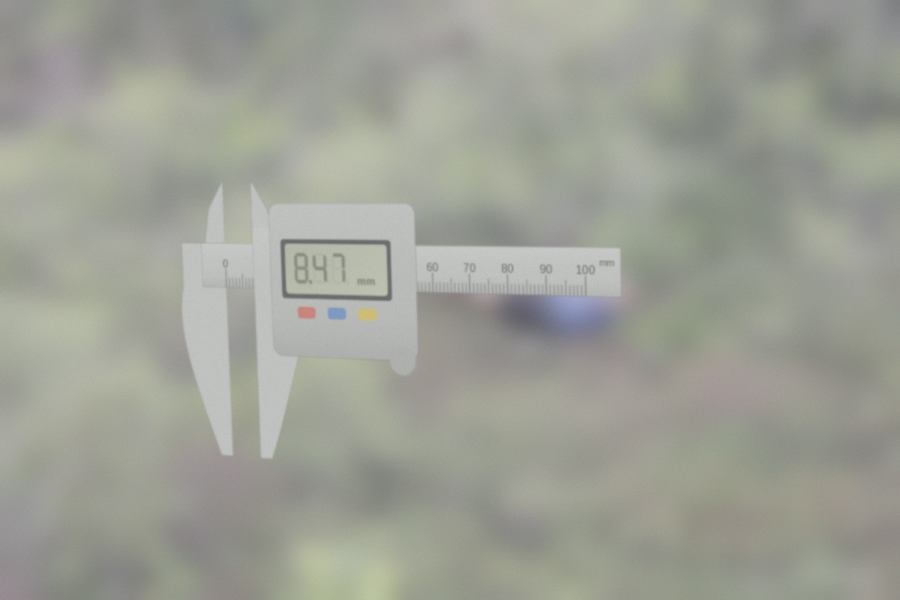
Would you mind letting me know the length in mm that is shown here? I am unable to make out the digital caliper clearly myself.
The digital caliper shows 8.47 mm
